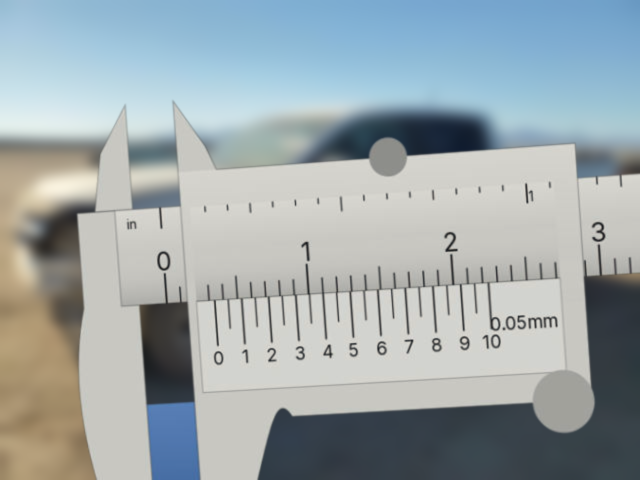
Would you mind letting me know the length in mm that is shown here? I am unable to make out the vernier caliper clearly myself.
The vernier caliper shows 3.4 mm
